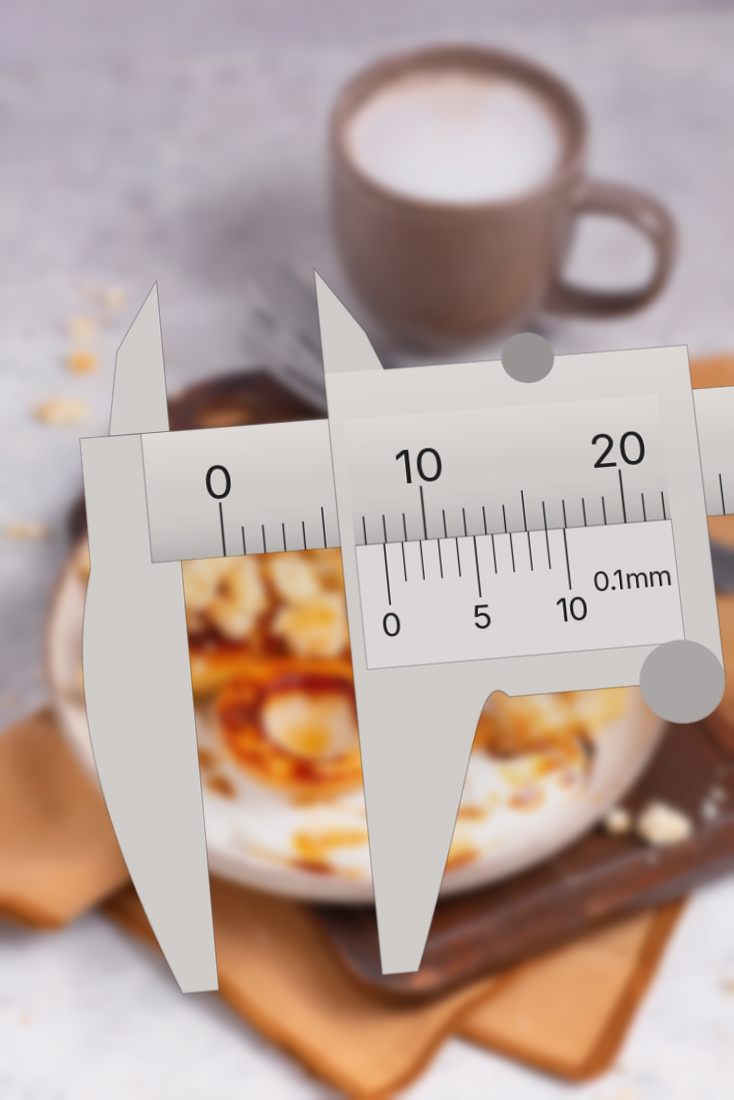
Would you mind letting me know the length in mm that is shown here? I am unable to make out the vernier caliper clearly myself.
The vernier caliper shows 7.9 mm
